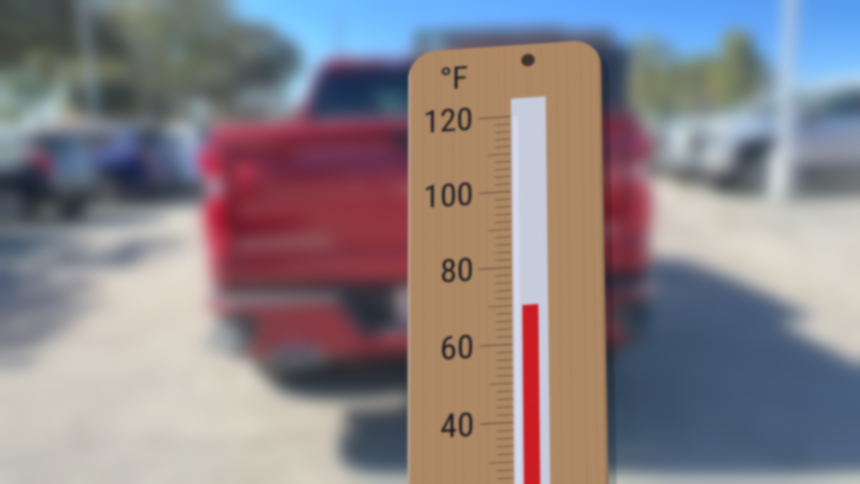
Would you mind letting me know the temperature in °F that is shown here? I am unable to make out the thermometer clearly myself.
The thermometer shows 70 °F
